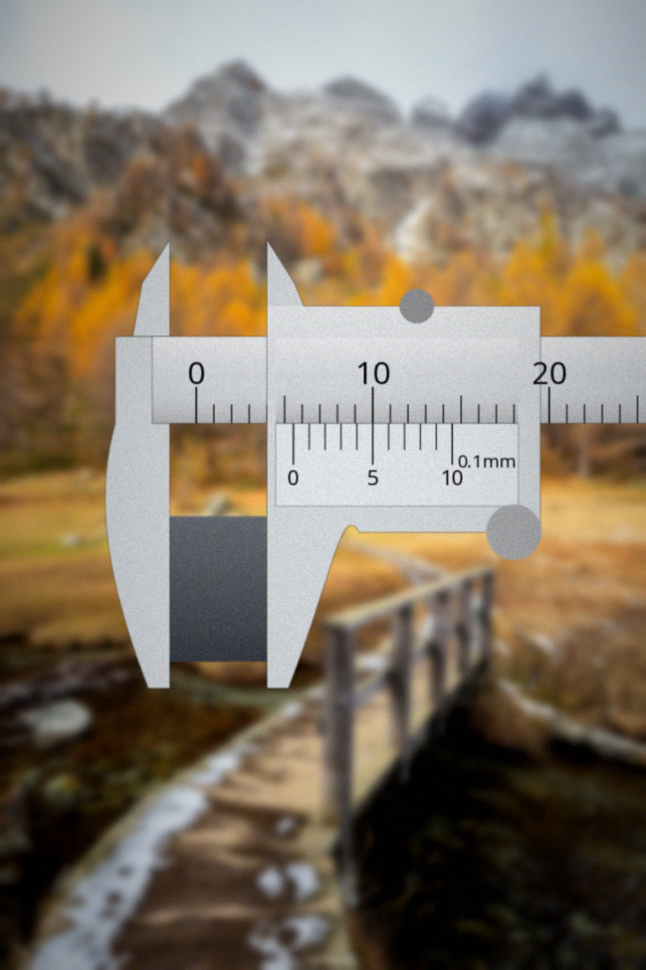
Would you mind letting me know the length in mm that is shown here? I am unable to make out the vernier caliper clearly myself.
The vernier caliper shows 5.5 mm
